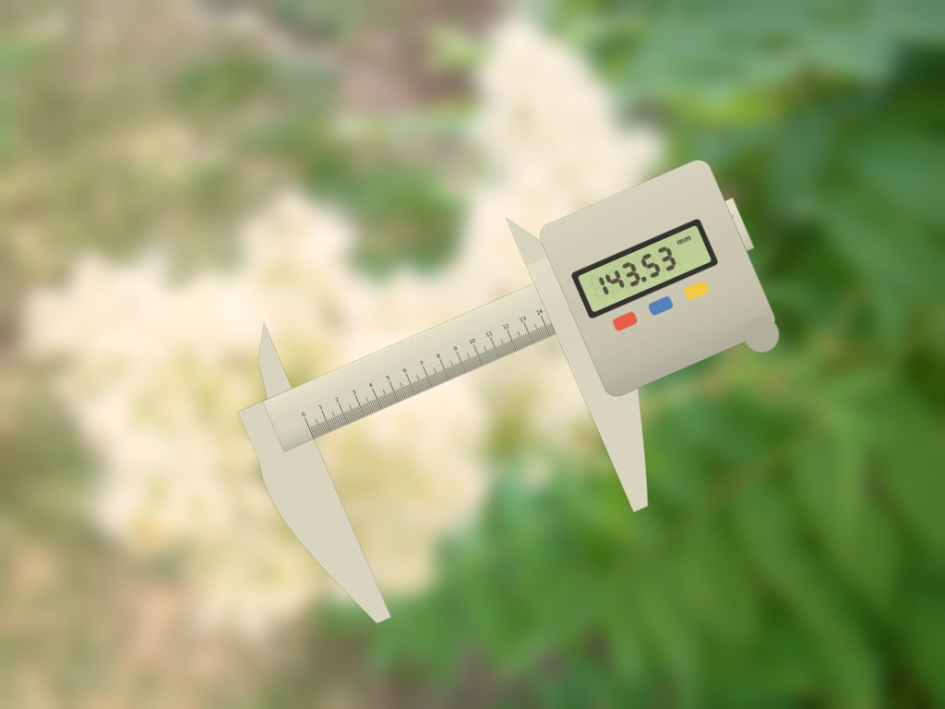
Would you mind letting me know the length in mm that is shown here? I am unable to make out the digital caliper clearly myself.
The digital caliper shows 143.53 mm
